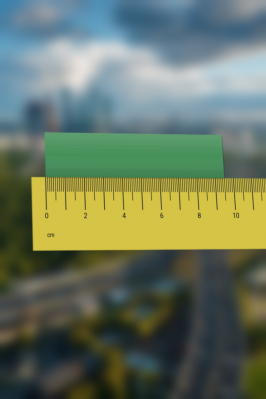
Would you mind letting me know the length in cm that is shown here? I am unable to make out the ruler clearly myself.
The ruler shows 9.5 cm
